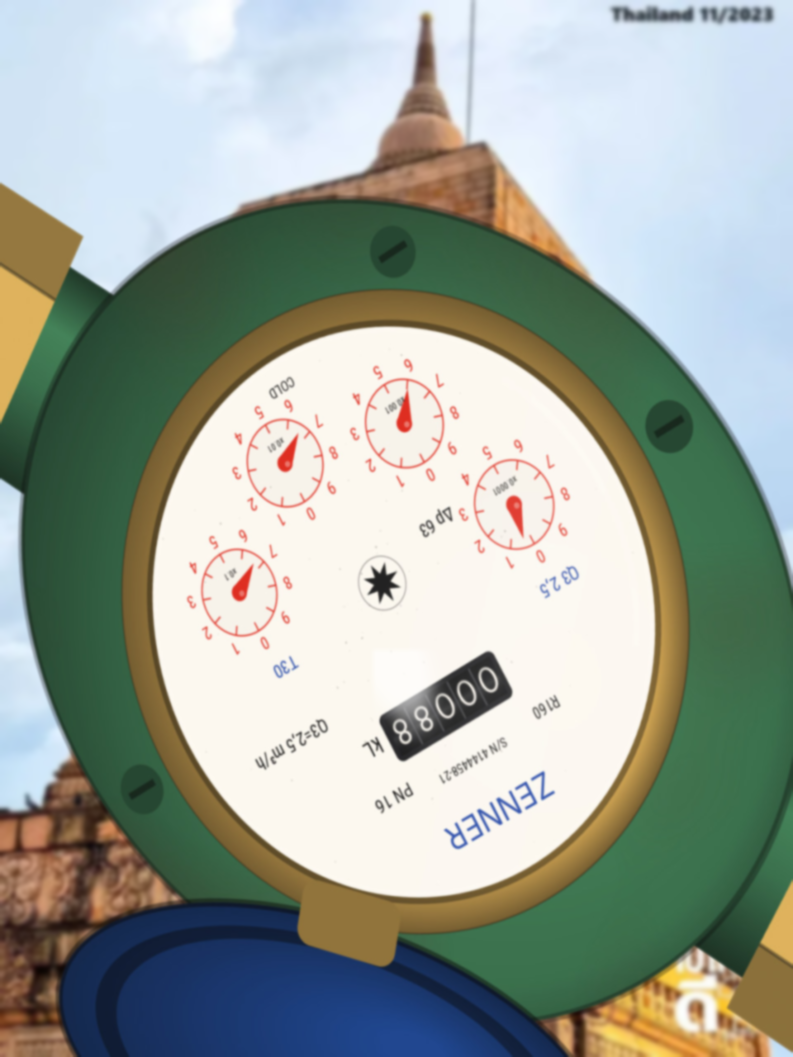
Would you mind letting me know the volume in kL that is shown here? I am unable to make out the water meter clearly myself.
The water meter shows 88.6660 kL
